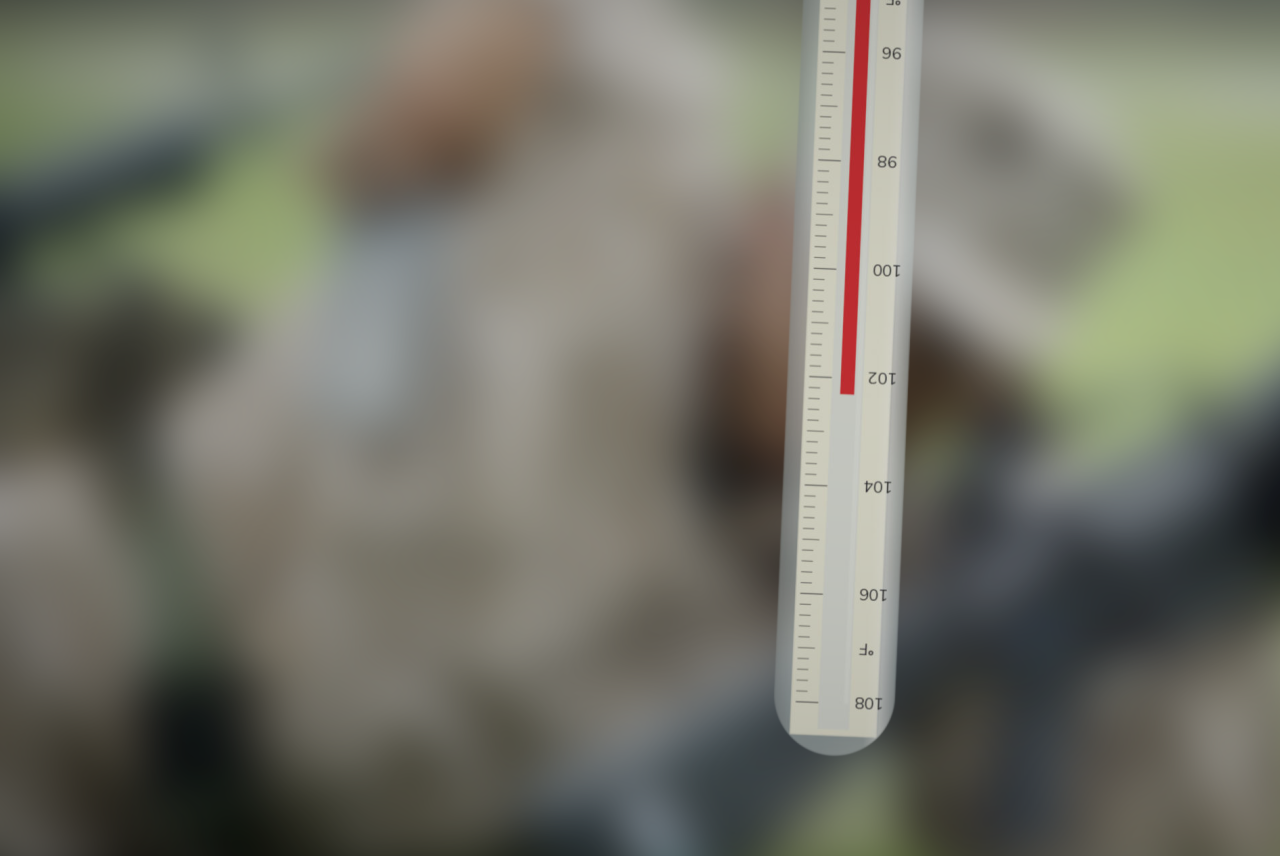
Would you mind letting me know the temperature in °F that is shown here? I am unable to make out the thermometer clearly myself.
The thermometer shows 102.3 °F
